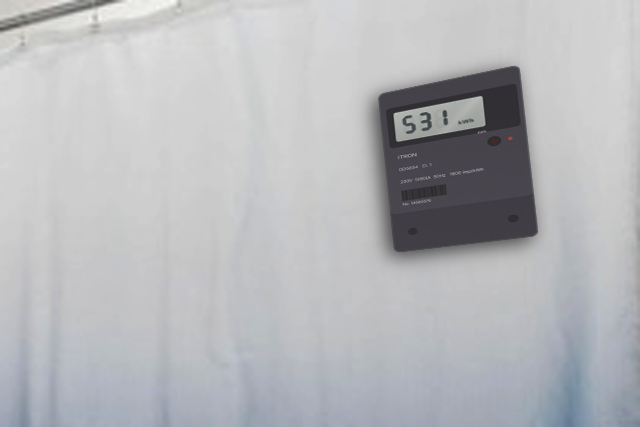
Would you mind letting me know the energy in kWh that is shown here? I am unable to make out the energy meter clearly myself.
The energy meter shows 531 kWh
